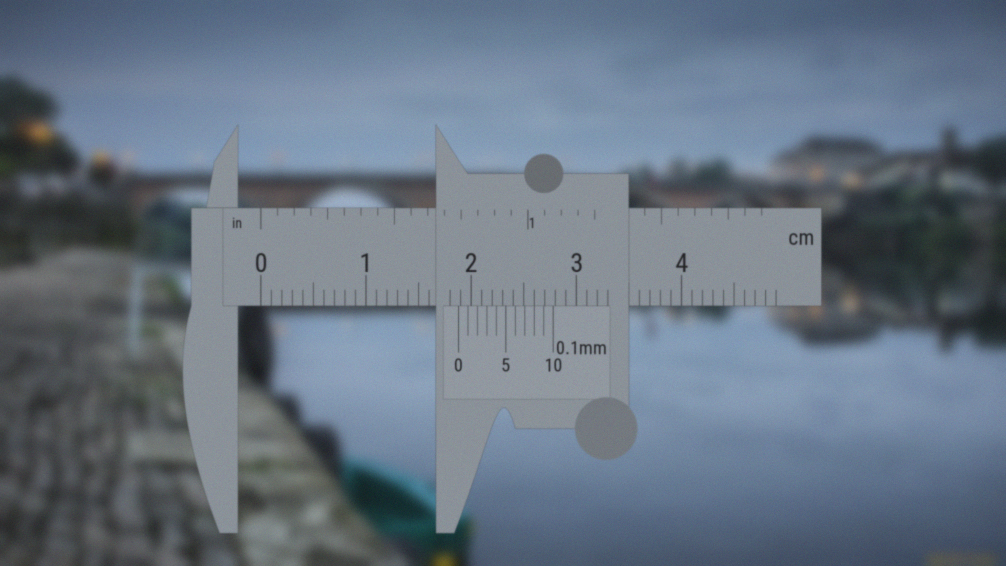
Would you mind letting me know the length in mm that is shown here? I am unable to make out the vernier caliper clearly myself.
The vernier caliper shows 18.8 mm
